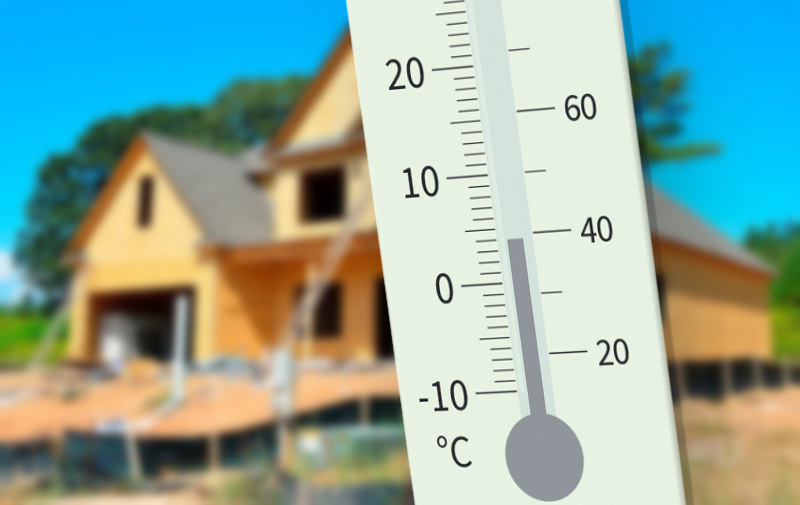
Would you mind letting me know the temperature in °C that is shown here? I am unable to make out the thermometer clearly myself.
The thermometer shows 4 °C
